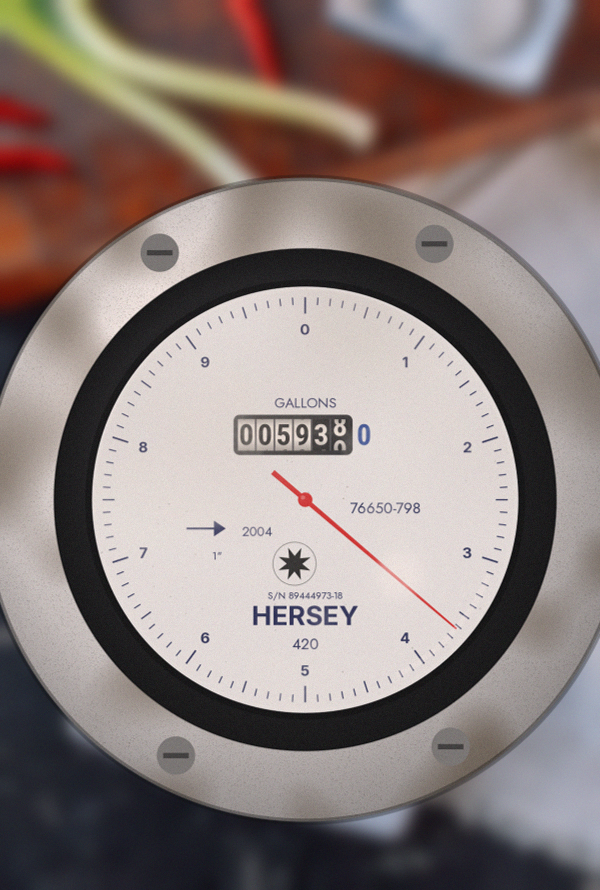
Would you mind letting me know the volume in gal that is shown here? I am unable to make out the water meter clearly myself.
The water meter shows 59383.6 gal
